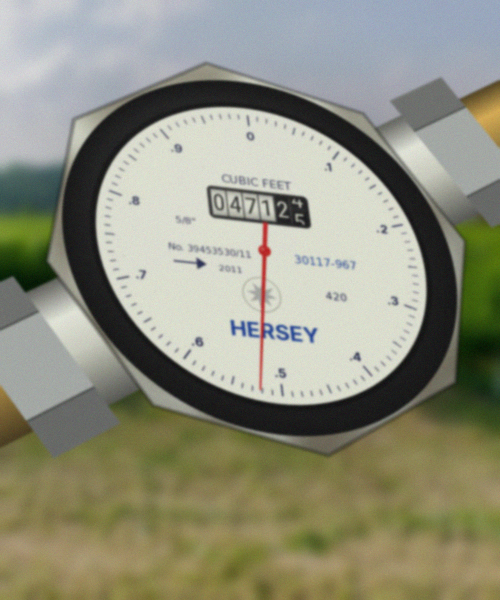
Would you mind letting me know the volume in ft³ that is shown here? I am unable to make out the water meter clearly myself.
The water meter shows 47124.52 ft³
